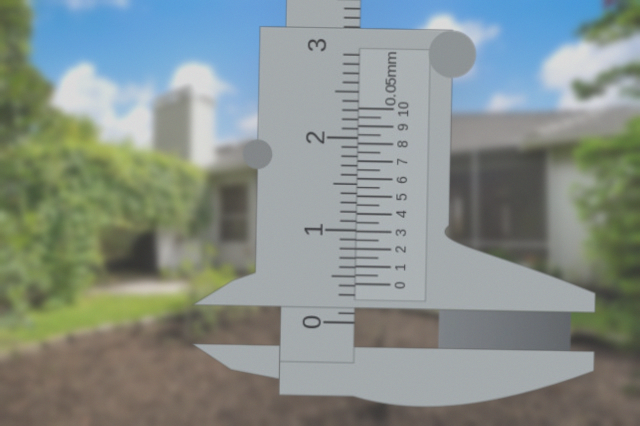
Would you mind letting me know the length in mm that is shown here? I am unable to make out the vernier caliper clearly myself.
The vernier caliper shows 4.2 mm
